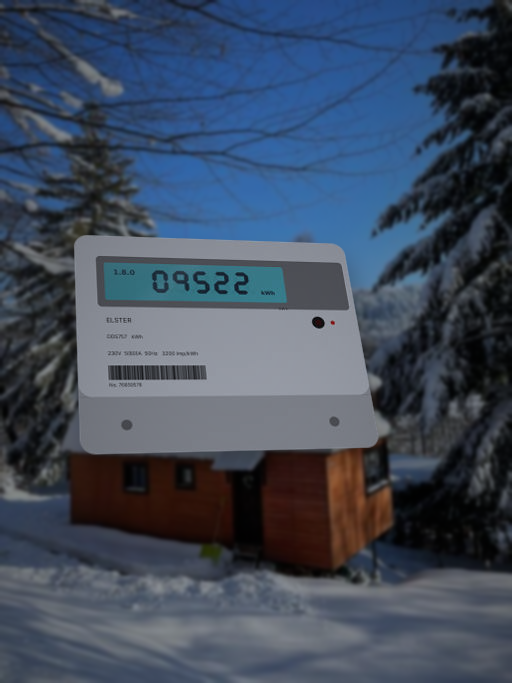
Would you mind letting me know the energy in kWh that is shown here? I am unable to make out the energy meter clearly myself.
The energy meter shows 9522 kWh
